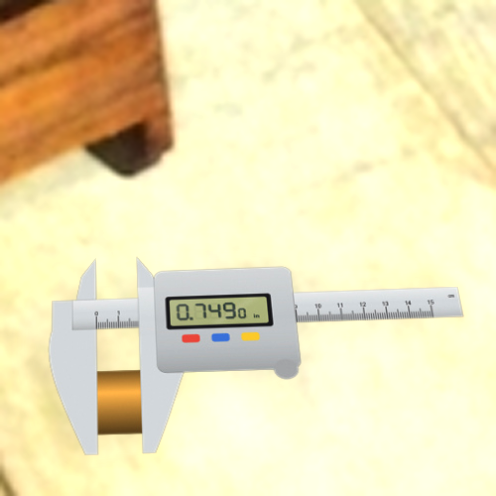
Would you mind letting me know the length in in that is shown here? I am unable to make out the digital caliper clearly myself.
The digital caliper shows 0.7490 in
